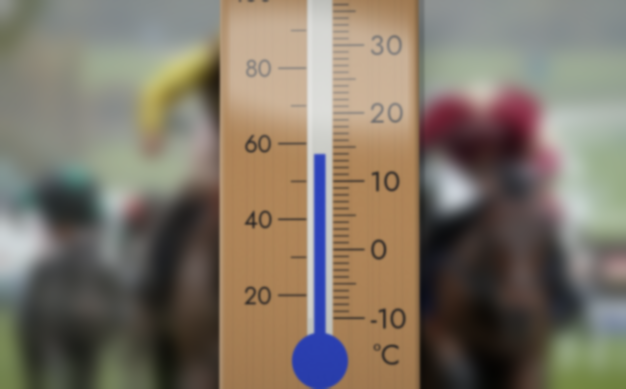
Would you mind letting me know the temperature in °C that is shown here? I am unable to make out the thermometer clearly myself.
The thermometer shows 14 °C
